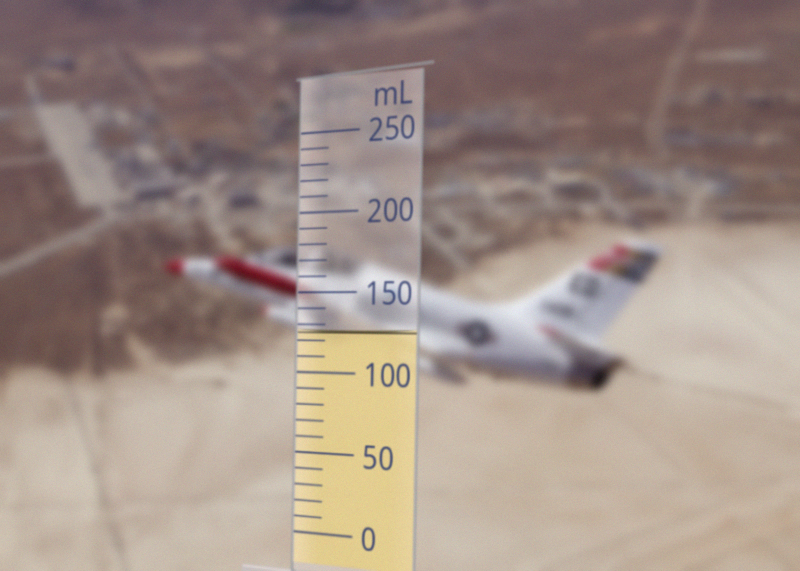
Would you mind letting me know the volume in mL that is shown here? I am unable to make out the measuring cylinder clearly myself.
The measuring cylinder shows 125 mL
